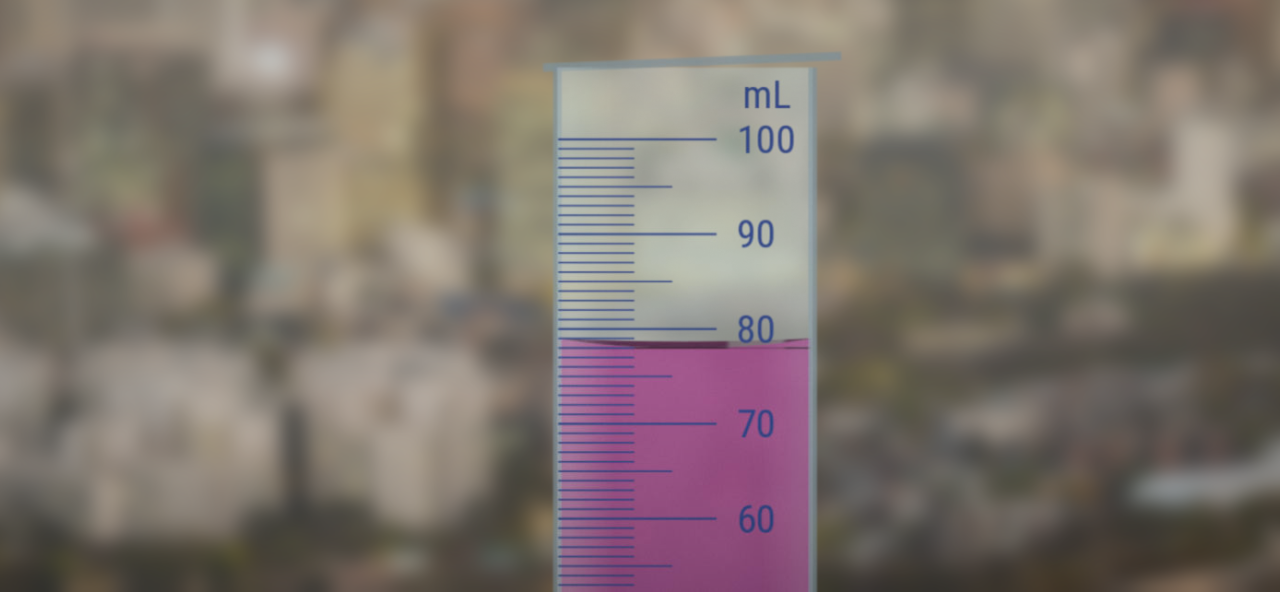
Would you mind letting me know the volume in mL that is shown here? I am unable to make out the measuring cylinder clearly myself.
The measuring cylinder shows 78 mL
